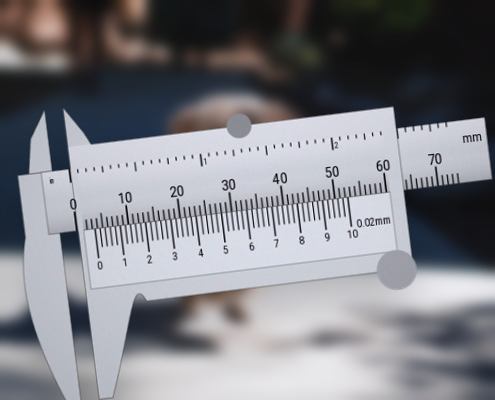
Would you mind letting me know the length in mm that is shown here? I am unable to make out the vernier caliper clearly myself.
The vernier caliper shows 3.5 mm
